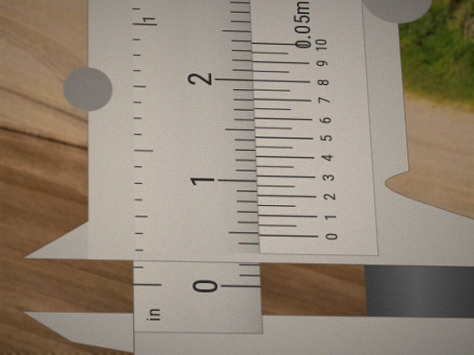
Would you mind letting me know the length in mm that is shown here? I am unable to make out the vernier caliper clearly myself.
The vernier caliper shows 4.8 mm
